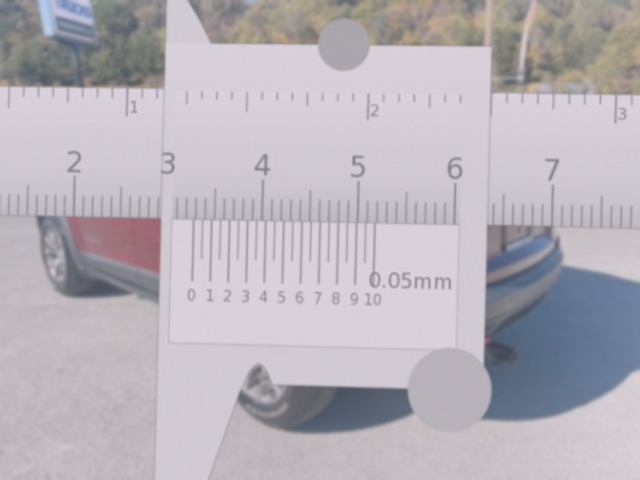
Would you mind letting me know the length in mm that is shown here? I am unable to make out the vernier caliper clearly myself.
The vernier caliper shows 32.8 mm
